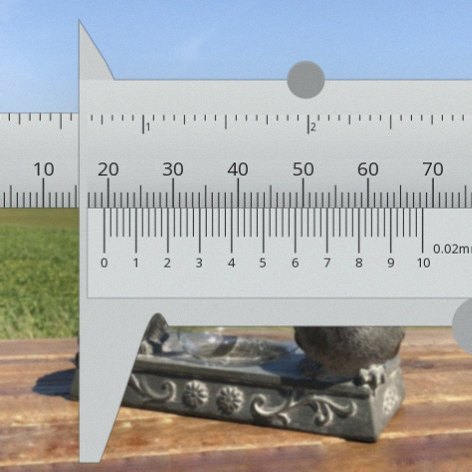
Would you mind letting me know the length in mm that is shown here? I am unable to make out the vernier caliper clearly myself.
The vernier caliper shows 19.4 mm
